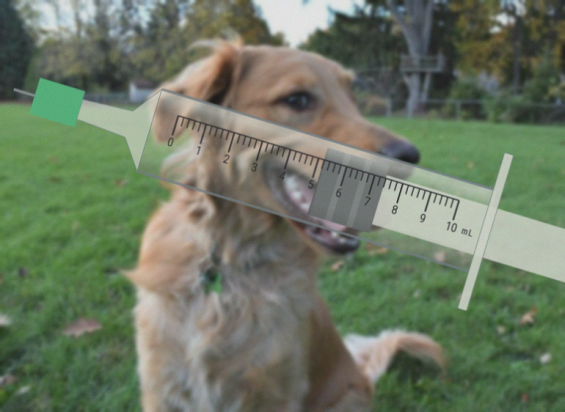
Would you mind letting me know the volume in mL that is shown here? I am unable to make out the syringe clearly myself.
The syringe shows 5.2 mL
